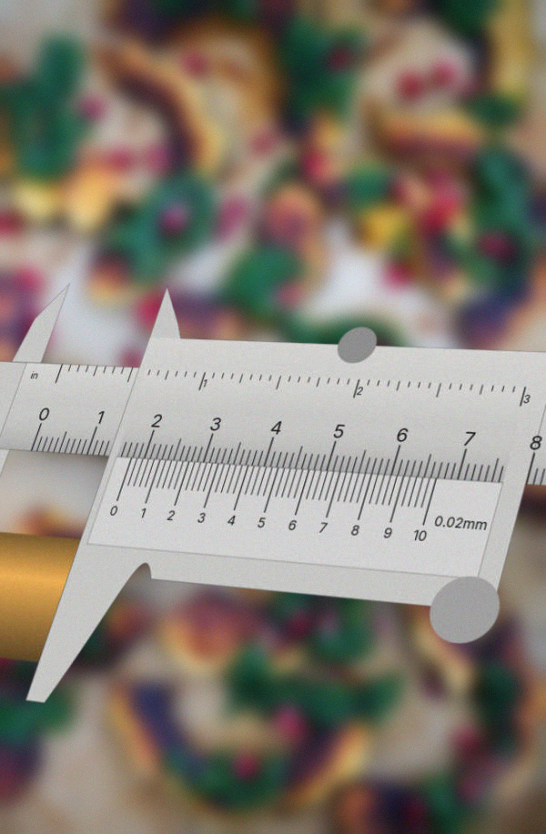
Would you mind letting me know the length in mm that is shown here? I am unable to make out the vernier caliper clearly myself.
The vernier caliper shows 17.8 mm
